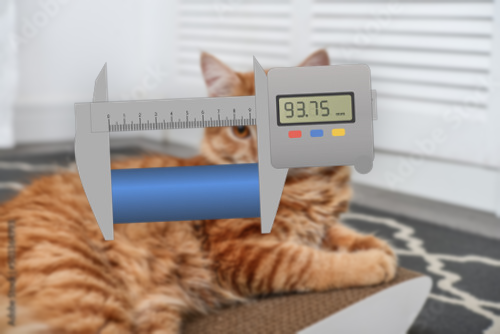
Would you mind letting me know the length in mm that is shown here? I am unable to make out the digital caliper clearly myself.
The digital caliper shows 93.75 mm
